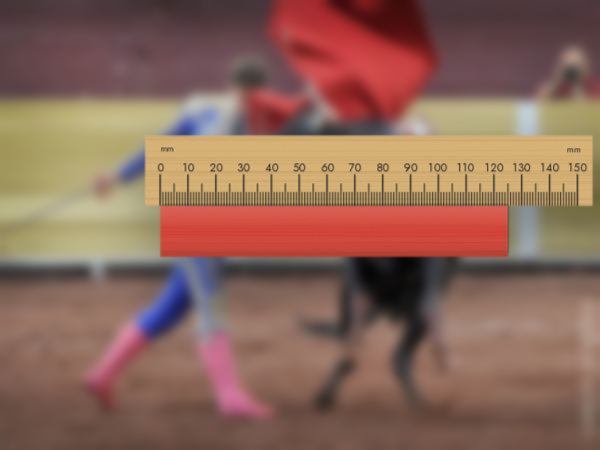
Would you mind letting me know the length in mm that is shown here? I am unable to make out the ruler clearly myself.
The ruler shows 125 mm
